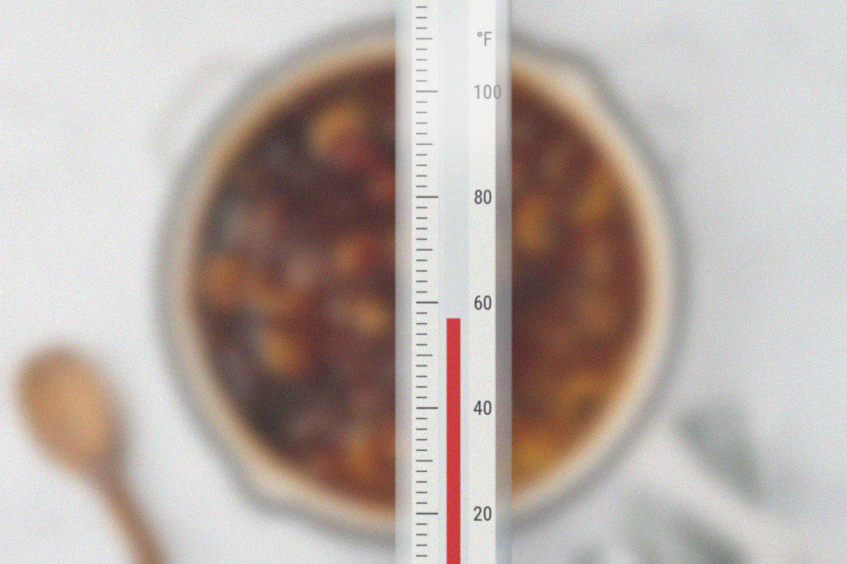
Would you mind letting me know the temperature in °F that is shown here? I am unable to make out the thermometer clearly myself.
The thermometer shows 57 °F
